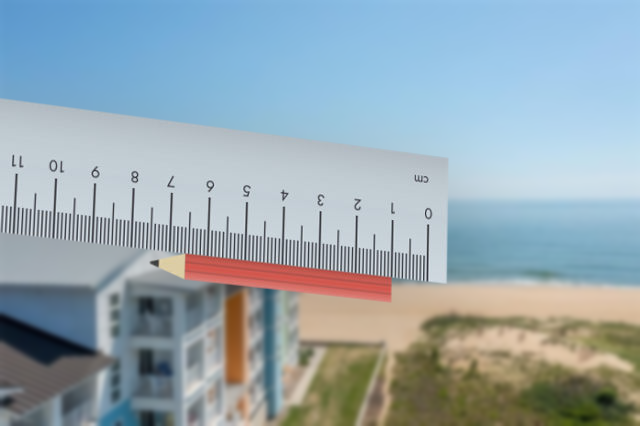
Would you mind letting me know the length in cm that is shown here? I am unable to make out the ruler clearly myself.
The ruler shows 6.5 cm
